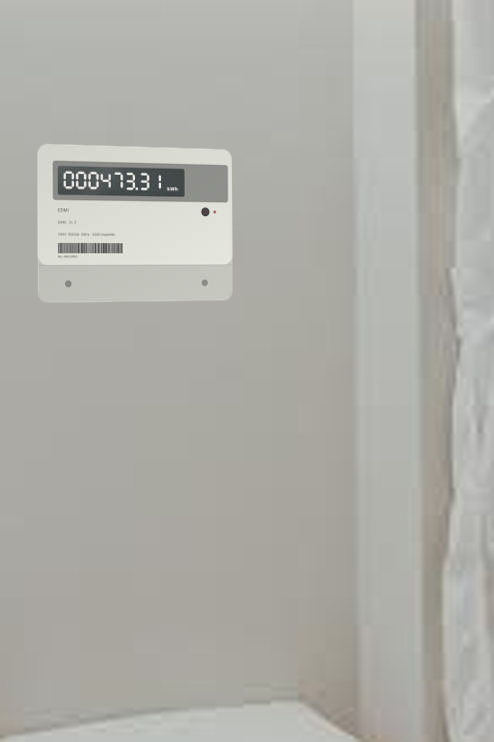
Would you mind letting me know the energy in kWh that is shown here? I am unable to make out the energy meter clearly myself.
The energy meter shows 473.31 kWh
